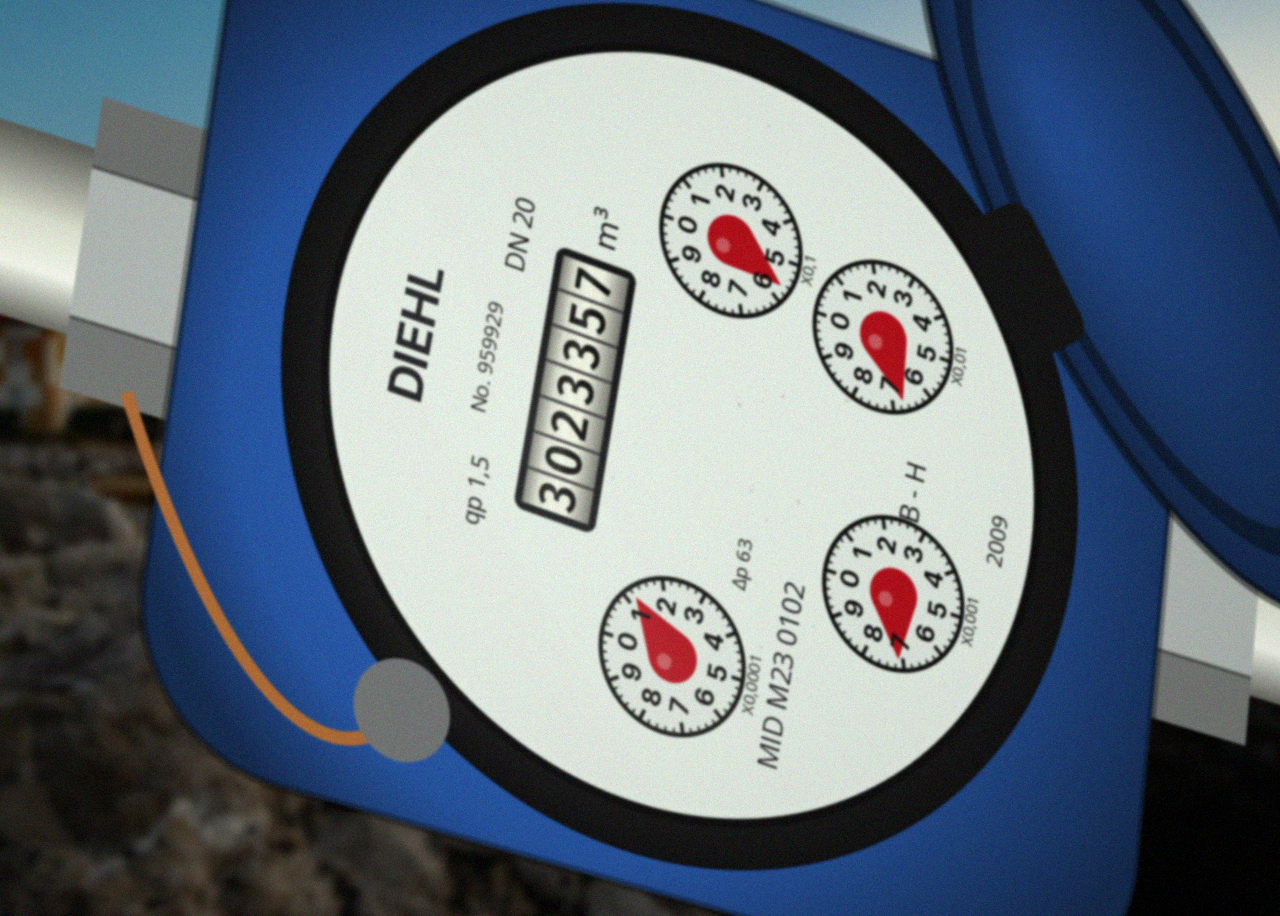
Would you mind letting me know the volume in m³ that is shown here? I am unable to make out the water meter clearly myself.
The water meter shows 3023357.5671 m³
